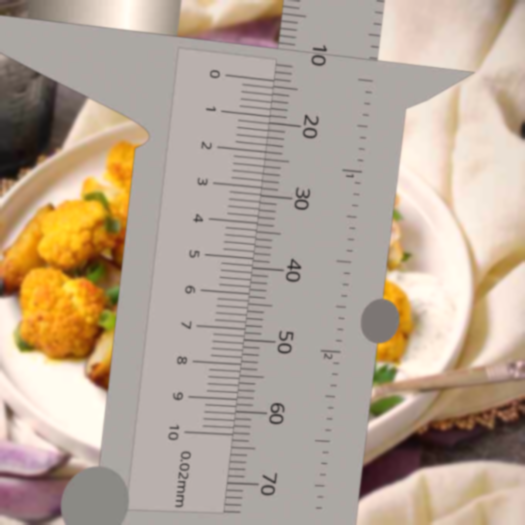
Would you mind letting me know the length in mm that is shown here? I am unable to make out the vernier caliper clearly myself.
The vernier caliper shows 14.2 mm
